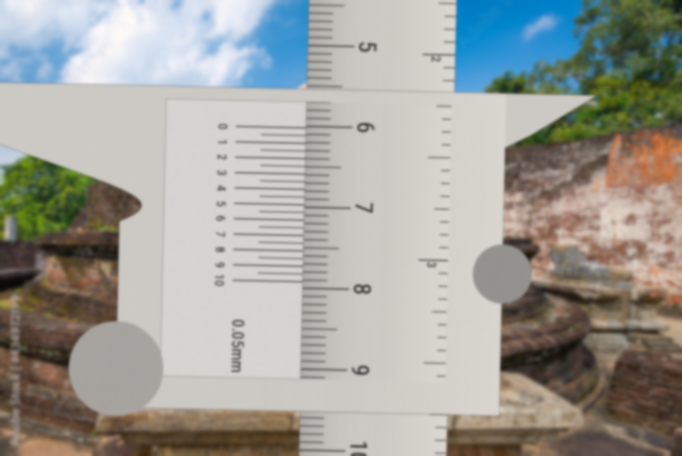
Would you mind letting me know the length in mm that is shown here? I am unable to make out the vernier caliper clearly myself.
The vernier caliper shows 60.2 mm
